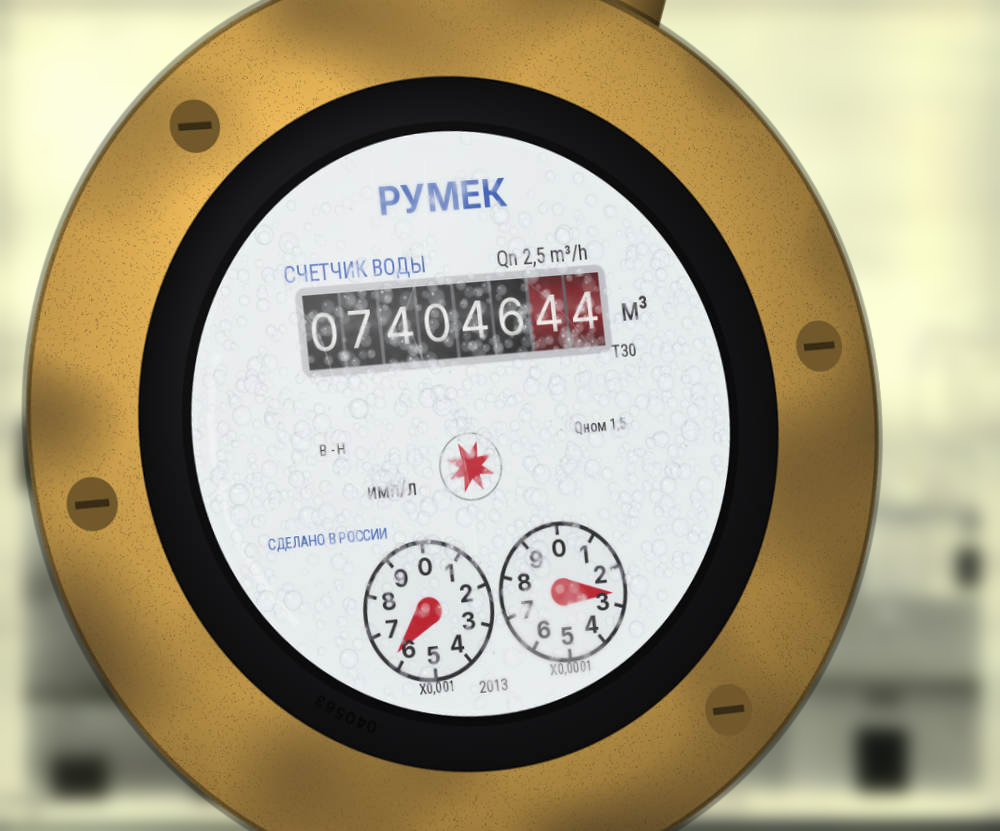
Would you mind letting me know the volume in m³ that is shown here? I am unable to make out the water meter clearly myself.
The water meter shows 74046.4462 m³
